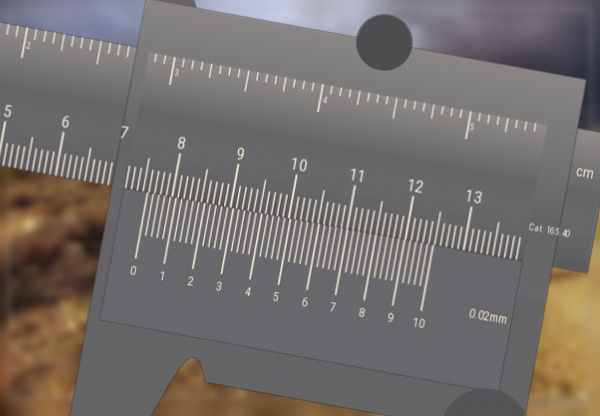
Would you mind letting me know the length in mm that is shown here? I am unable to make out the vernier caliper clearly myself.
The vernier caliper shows 75.8 mm
